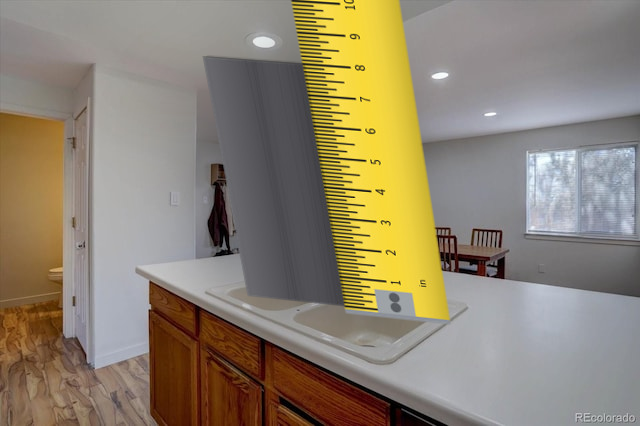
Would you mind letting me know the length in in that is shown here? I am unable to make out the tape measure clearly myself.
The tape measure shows 8 in
